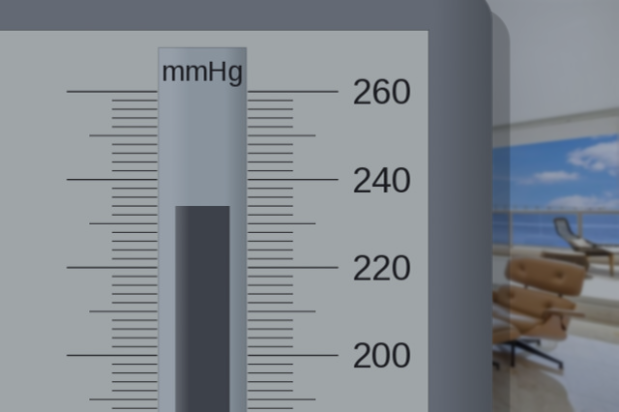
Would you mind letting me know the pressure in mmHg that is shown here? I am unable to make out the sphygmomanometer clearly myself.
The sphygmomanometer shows 234 mmHg
